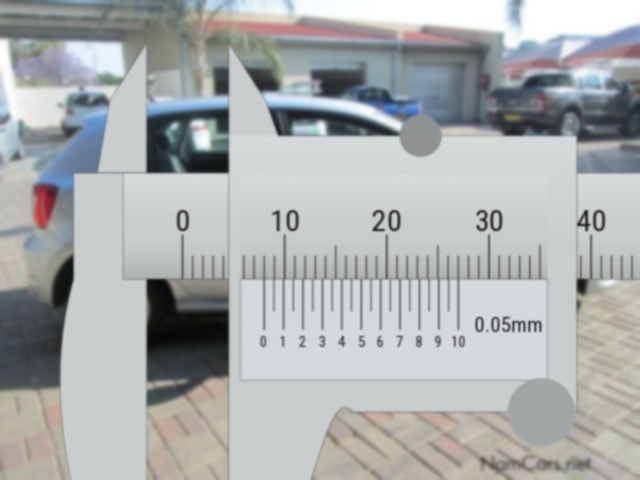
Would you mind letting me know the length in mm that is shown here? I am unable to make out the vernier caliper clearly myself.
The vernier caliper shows 8.0 mm
